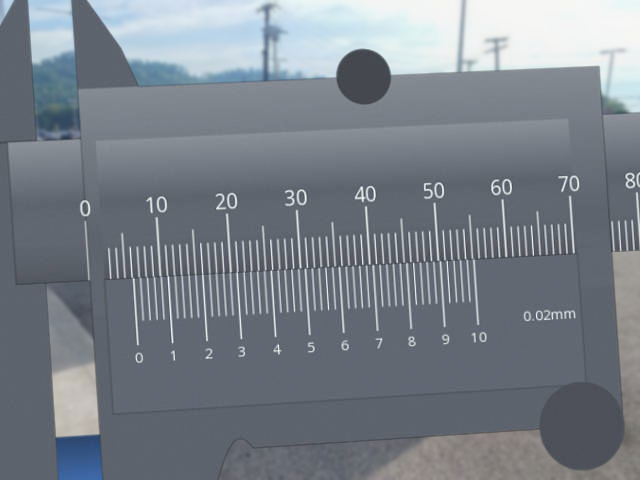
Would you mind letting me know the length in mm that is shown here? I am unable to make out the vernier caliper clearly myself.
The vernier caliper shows 6.2 mm
